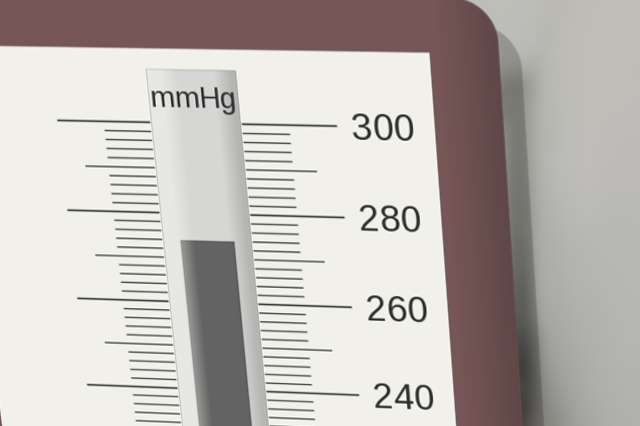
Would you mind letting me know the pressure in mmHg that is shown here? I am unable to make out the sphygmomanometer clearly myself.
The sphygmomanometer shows 274 mmHg
